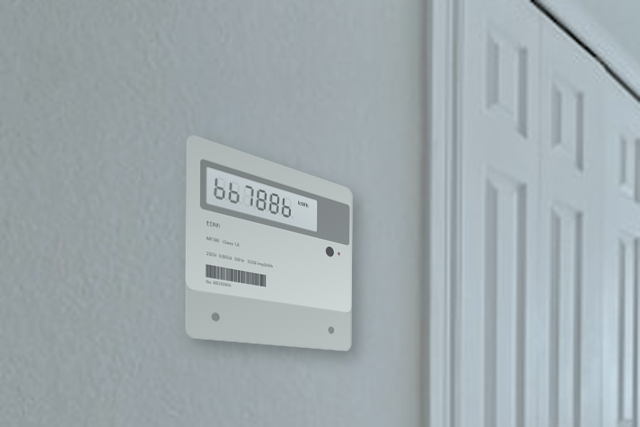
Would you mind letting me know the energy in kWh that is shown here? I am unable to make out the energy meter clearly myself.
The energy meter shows 667886 kWh
